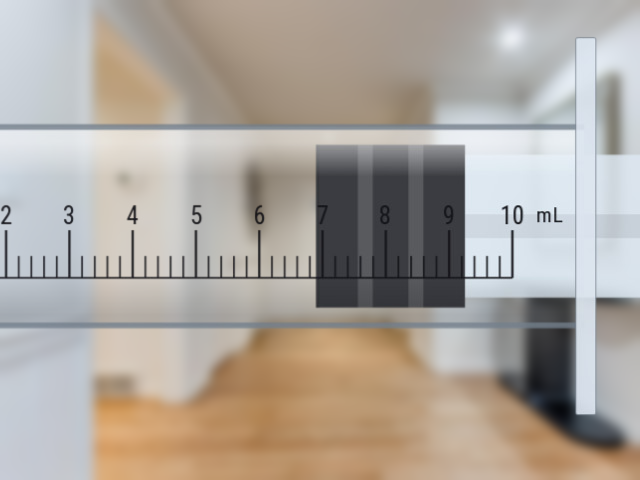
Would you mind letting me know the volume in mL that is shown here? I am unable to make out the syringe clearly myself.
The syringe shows 6.9 mL
